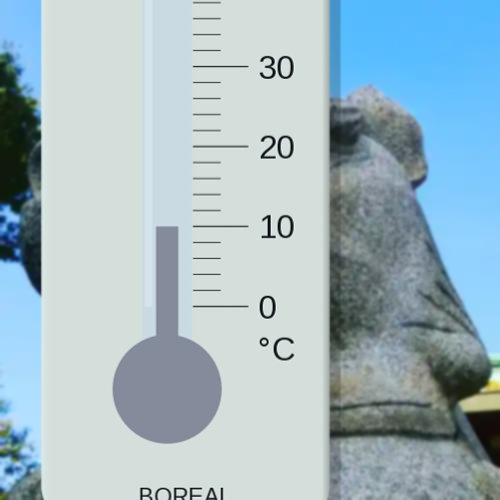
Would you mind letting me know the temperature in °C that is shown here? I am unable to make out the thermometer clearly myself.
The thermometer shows 10 °C
